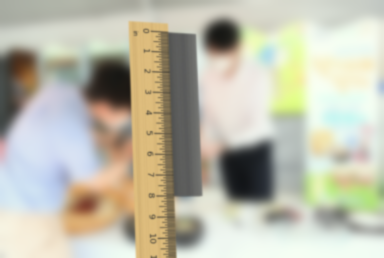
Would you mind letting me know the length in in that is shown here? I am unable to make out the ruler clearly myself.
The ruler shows 8 in
